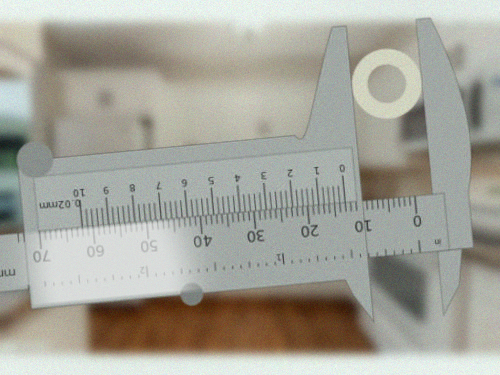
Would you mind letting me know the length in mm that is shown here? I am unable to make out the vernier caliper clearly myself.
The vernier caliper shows 13.0 mm
